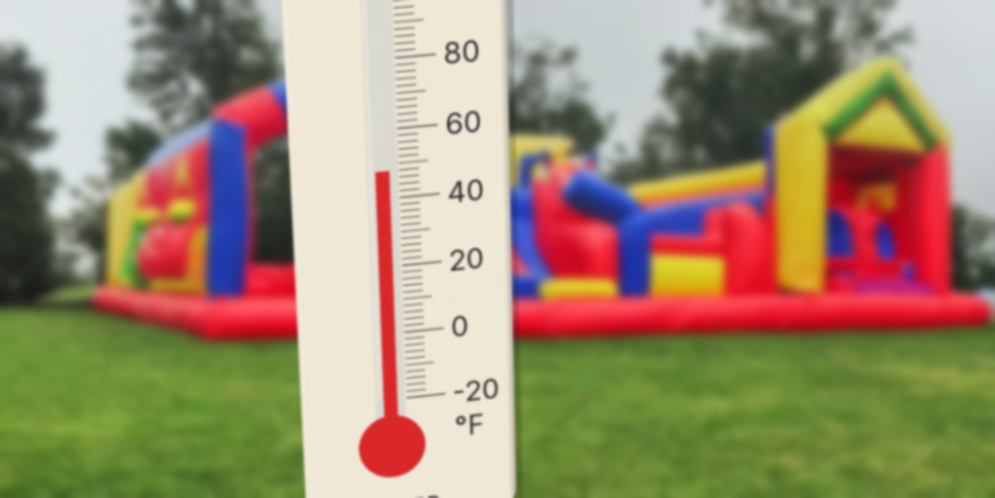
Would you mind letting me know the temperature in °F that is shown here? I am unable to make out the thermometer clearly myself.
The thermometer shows 48 °F
